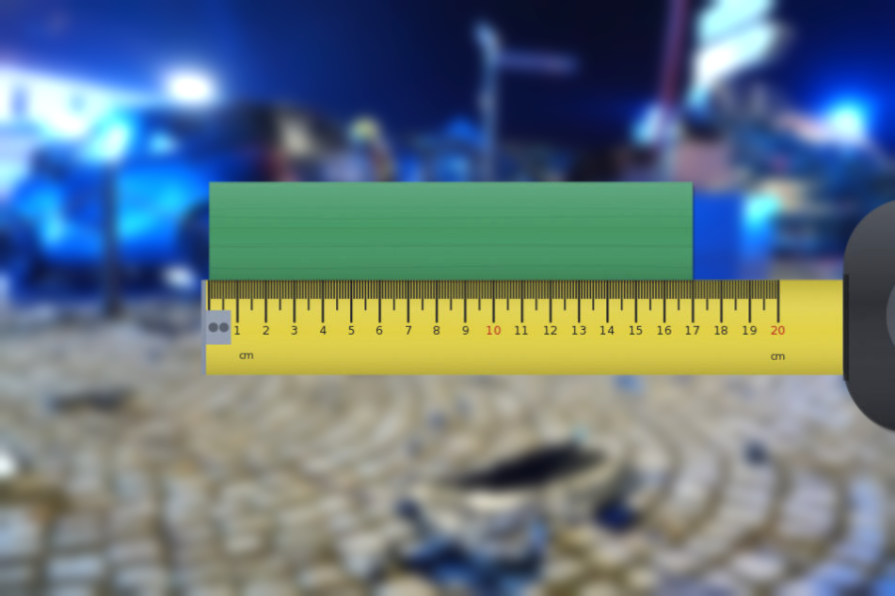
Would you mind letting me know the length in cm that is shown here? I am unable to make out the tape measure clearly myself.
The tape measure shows 17 cm
